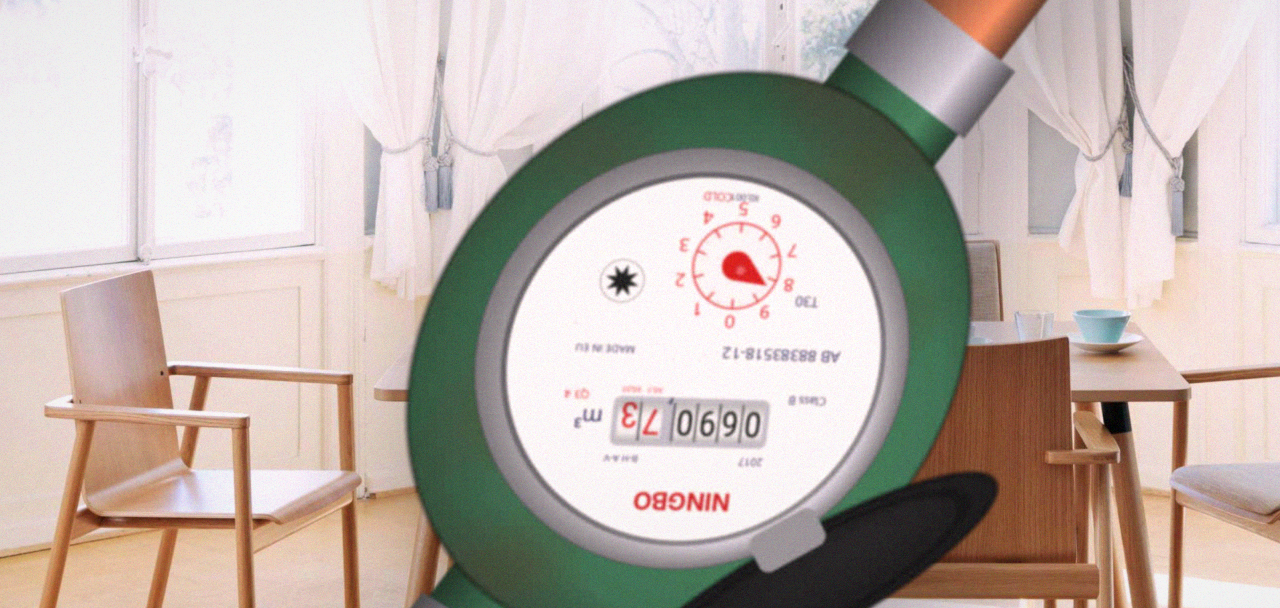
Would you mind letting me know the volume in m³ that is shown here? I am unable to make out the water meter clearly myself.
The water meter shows 690.728 m³
